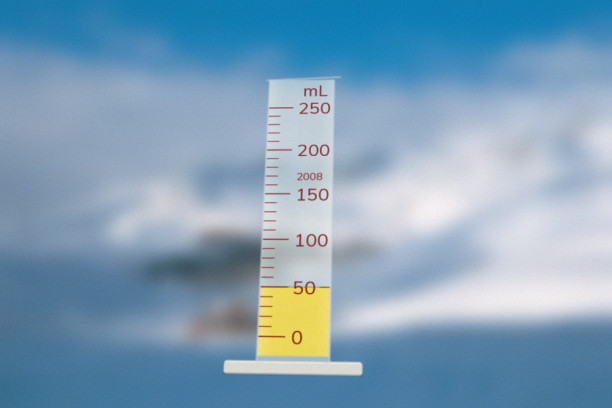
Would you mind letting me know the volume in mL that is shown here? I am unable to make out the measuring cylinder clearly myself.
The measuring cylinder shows 50 mL
